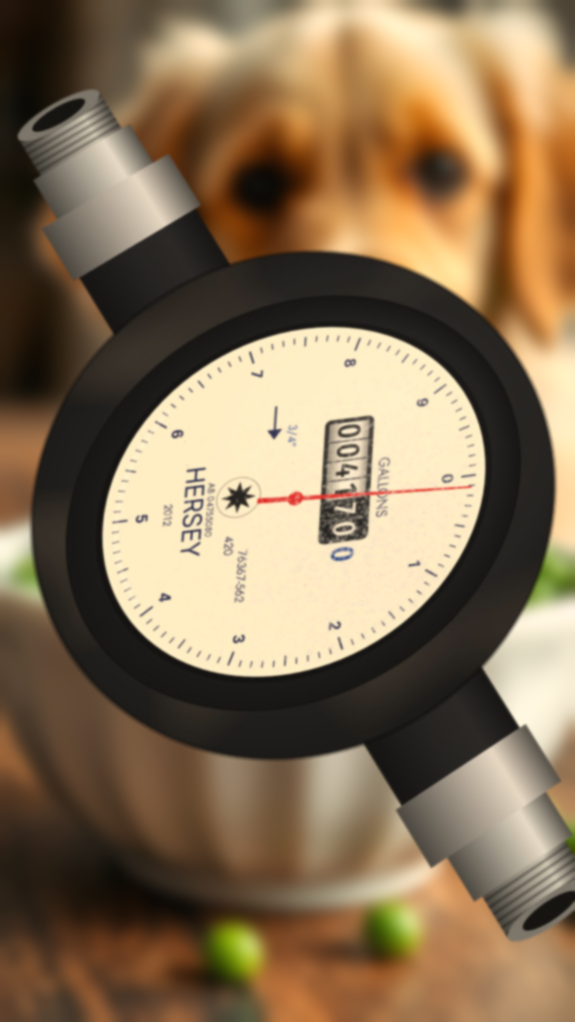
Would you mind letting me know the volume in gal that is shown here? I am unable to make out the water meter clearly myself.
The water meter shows 41700.1 gal
